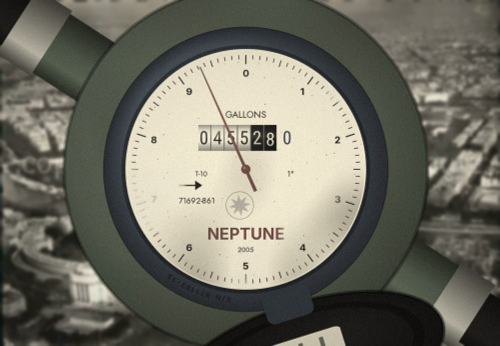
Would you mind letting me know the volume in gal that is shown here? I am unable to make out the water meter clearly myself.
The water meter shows 455279.3 gal
